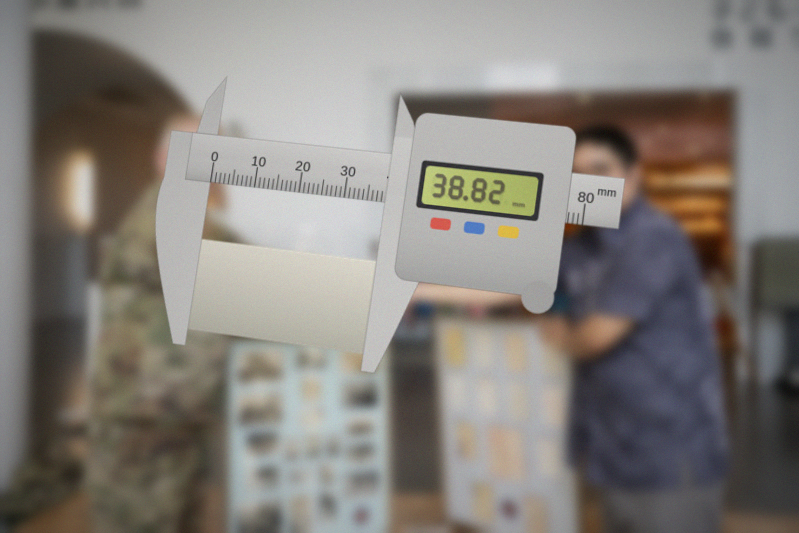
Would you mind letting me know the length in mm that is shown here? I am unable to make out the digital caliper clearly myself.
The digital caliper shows 38.82 mm
